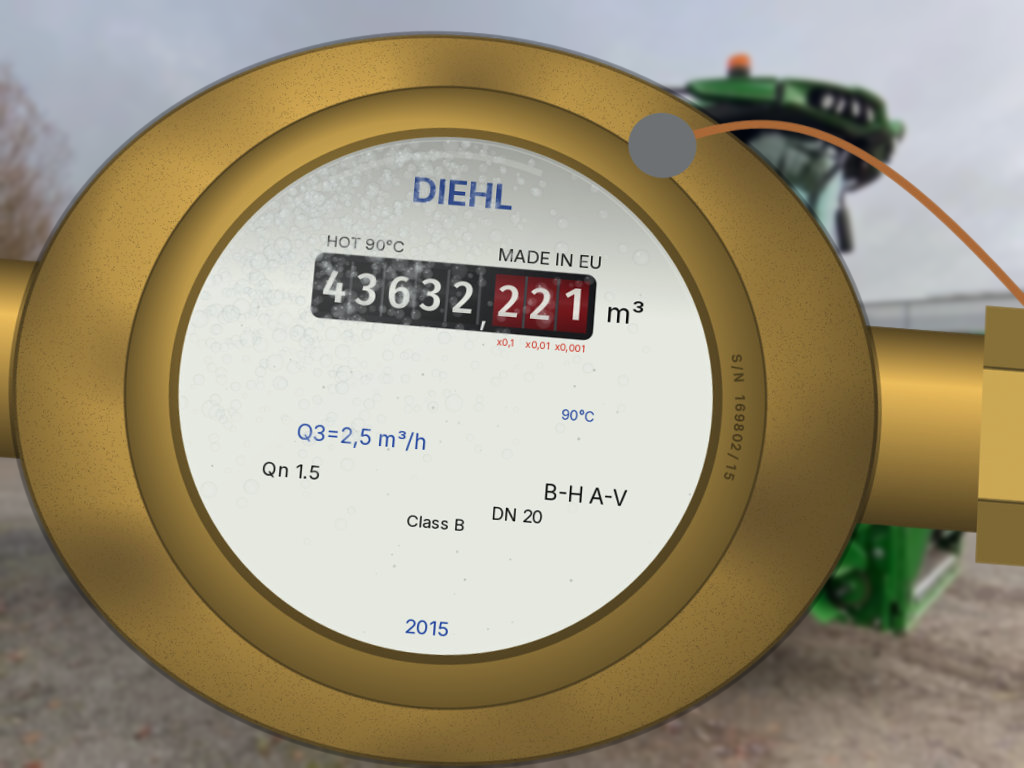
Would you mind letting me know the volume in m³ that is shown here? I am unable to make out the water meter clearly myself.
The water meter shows 43632.221 m³
